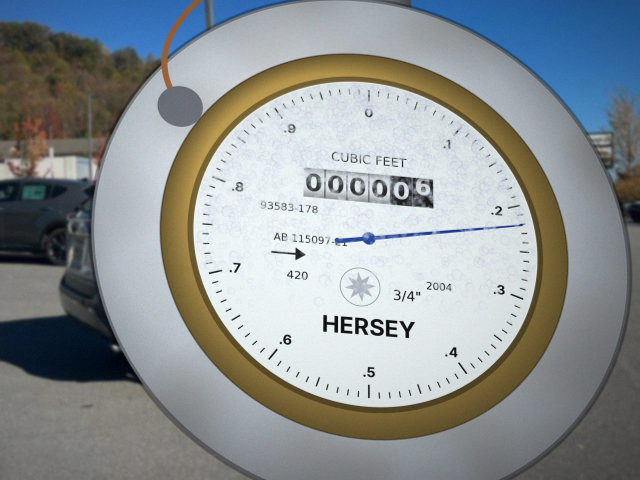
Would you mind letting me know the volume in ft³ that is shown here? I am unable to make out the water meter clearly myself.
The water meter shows 6.22 ft³
